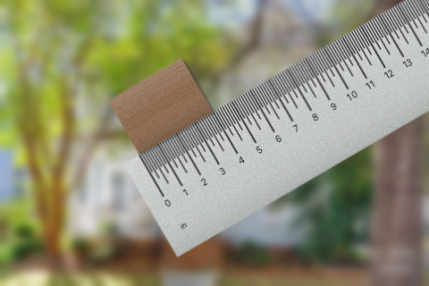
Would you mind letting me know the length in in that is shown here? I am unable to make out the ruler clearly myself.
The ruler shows 4 in
